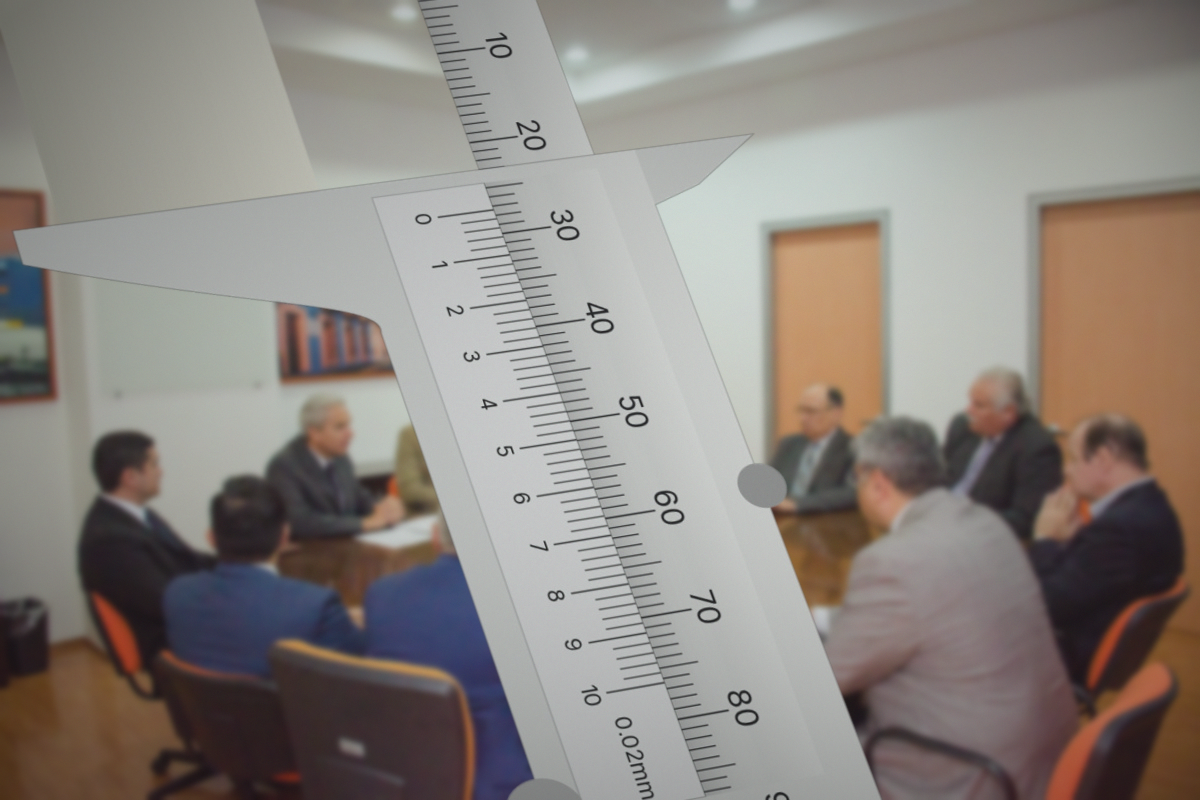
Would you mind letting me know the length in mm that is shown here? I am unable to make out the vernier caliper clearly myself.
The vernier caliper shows 27.4 mm
